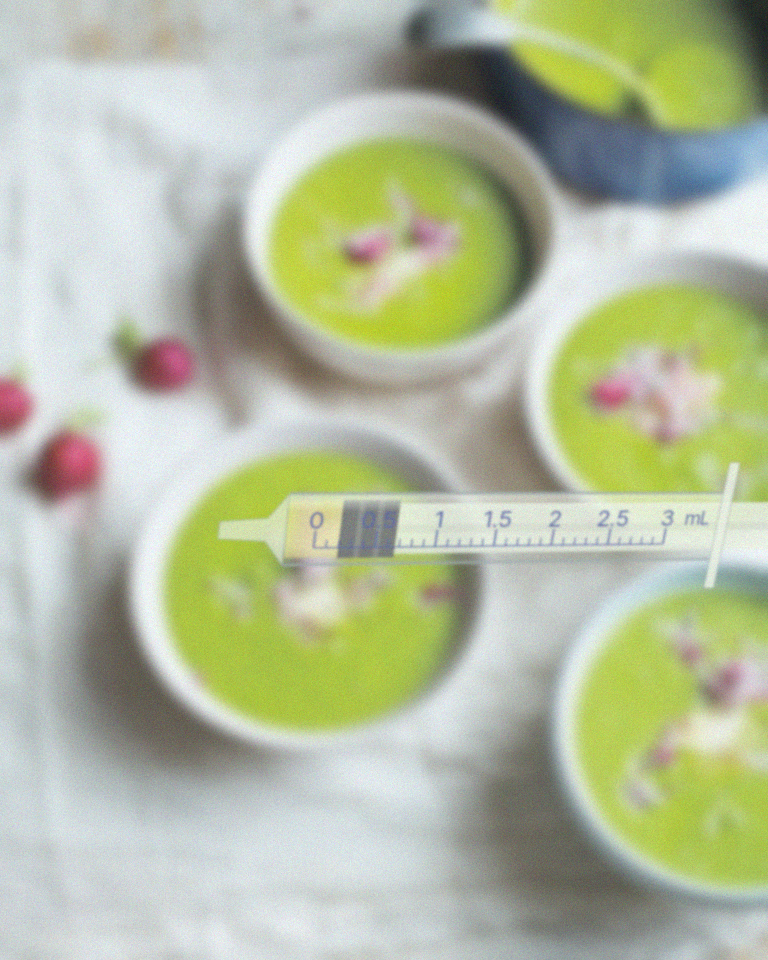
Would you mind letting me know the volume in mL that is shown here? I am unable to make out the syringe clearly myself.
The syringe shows 0.2 mL
